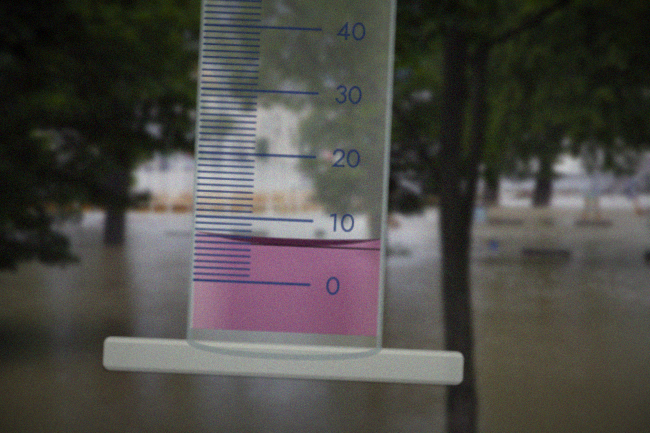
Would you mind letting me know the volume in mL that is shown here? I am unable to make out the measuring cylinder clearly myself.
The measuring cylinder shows 6 mL
